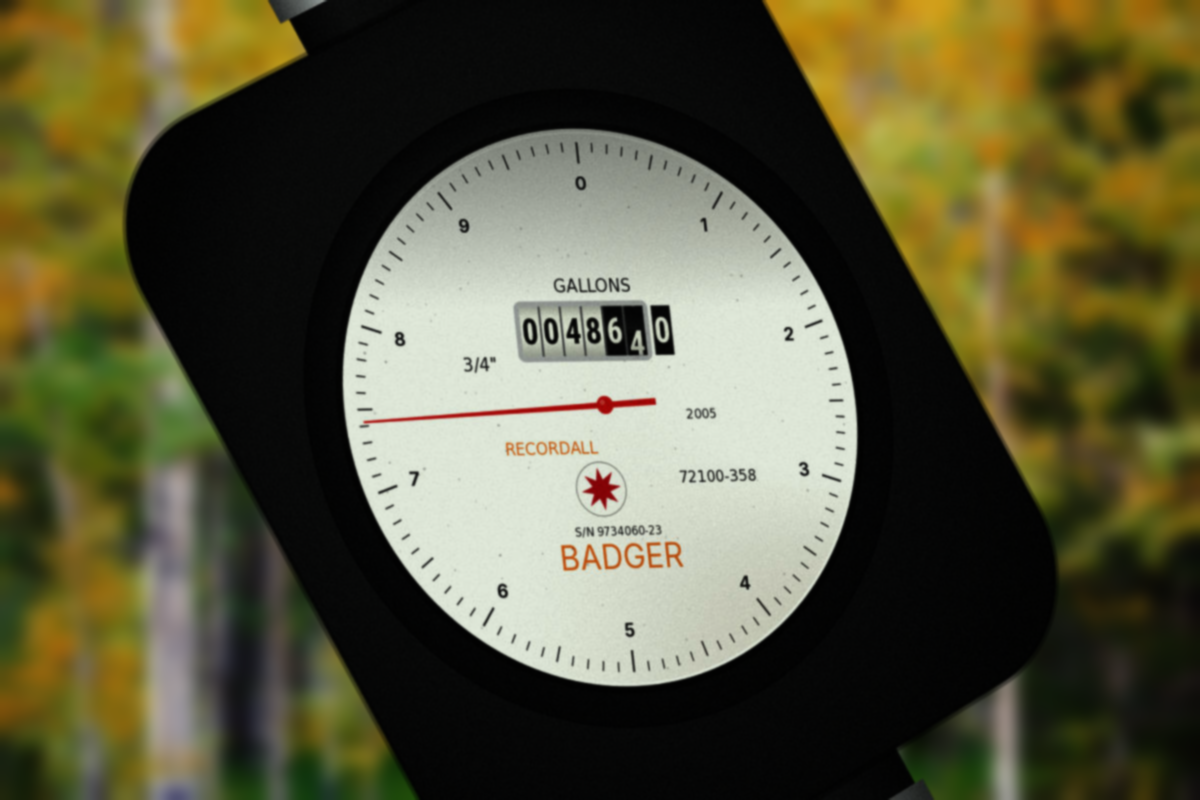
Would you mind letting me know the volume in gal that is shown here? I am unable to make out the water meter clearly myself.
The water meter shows 48637.4 gal
